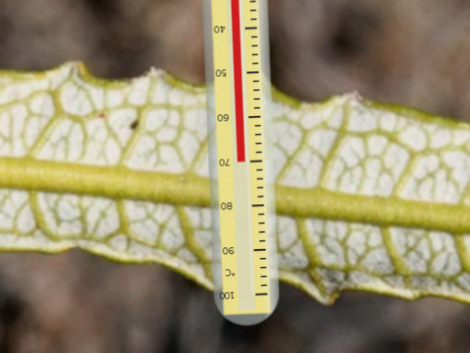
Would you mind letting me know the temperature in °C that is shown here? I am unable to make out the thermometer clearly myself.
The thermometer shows 70 °C
